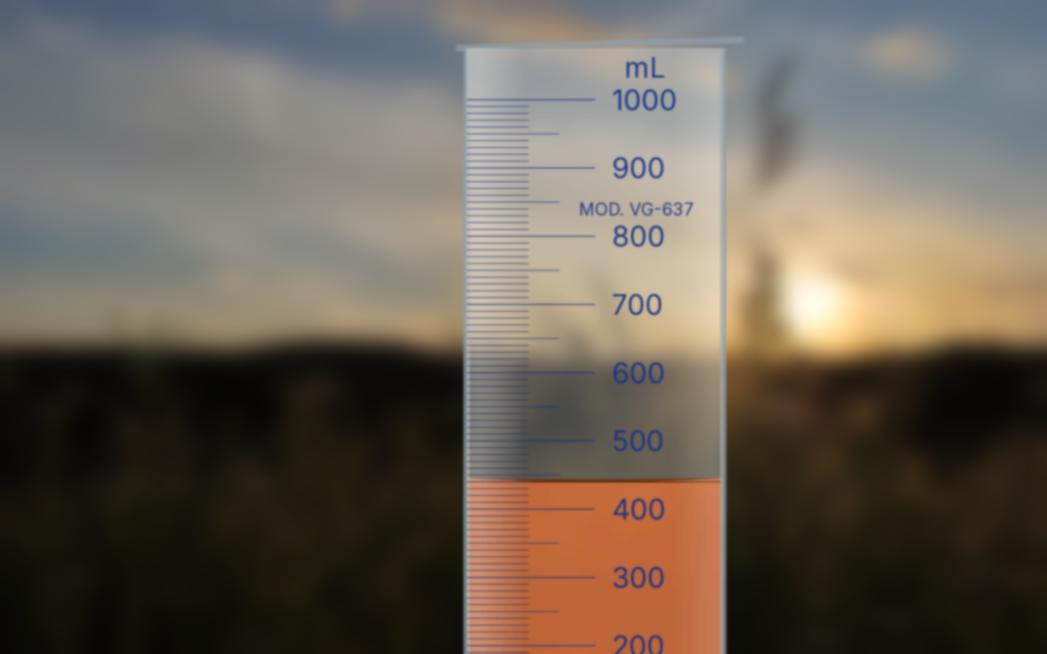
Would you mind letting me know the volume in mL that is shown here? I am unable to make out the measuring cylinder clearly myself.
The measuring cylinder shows 440 mL
